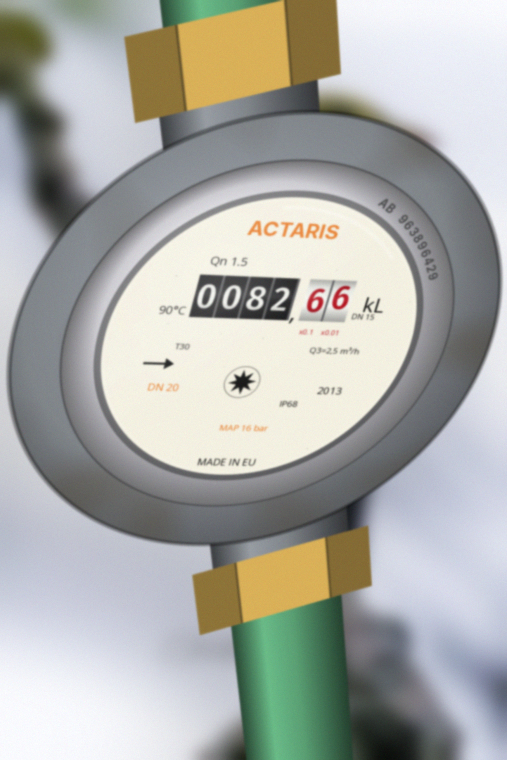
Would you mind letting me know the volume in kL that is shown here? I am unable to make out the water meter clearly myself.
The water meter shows 82.66 kL
